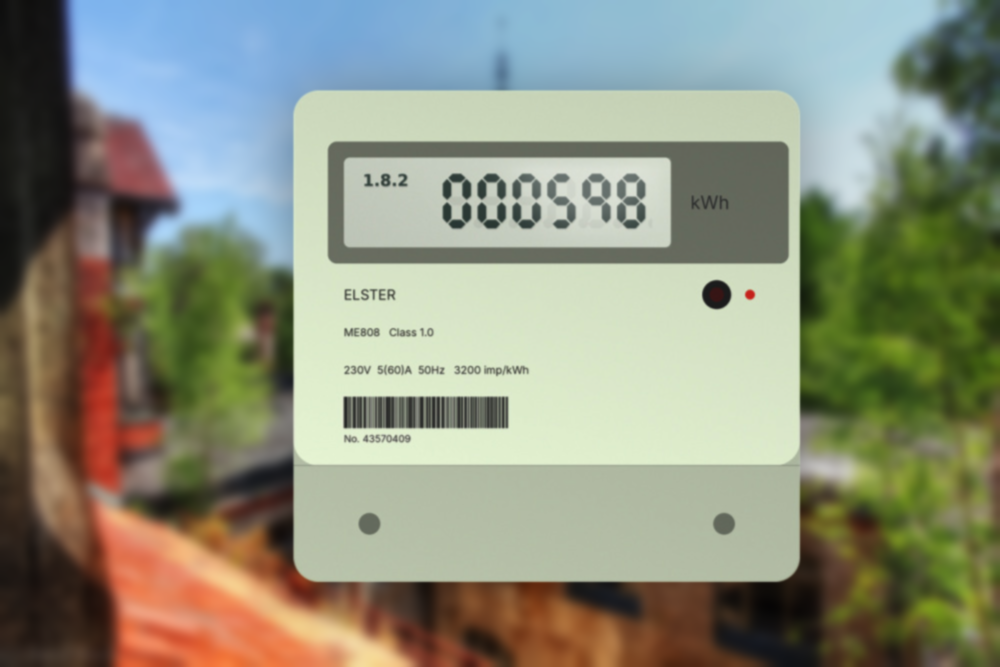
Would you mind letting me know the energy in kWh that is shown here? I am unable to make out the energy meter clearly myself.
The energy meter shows 598 kWh
